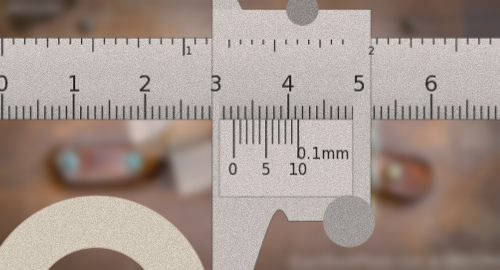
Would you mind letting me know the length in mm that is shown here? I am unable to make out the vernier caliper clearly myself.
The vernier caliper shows 32.4 mm
